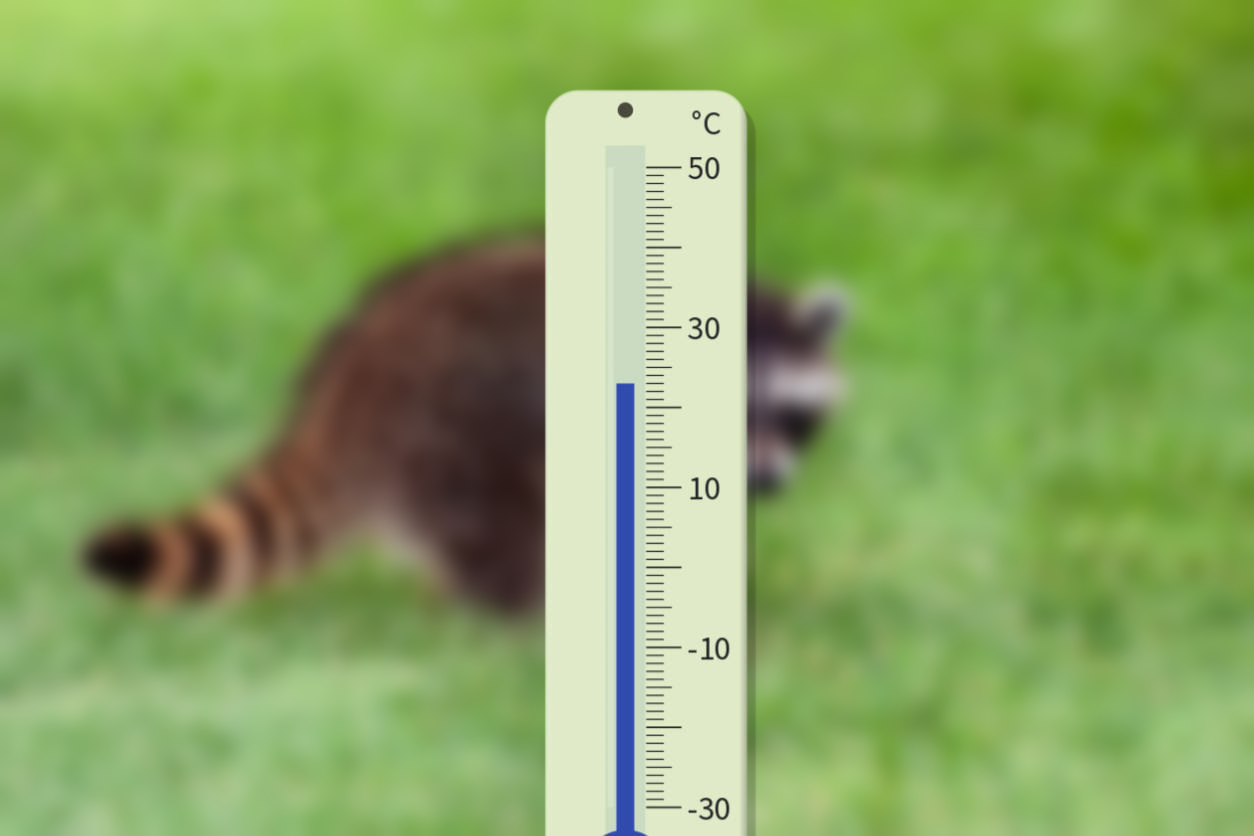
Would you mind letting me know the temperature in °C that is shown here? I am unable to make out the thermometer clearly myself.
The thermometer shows 23 °C
